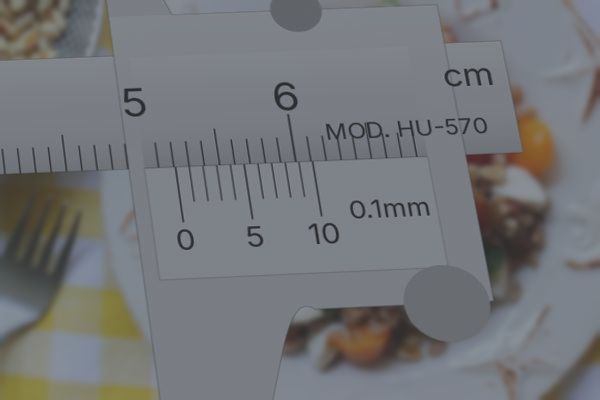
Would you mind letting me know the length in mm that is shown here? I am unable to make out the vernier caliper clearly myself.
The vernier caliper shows 52.1 mm
